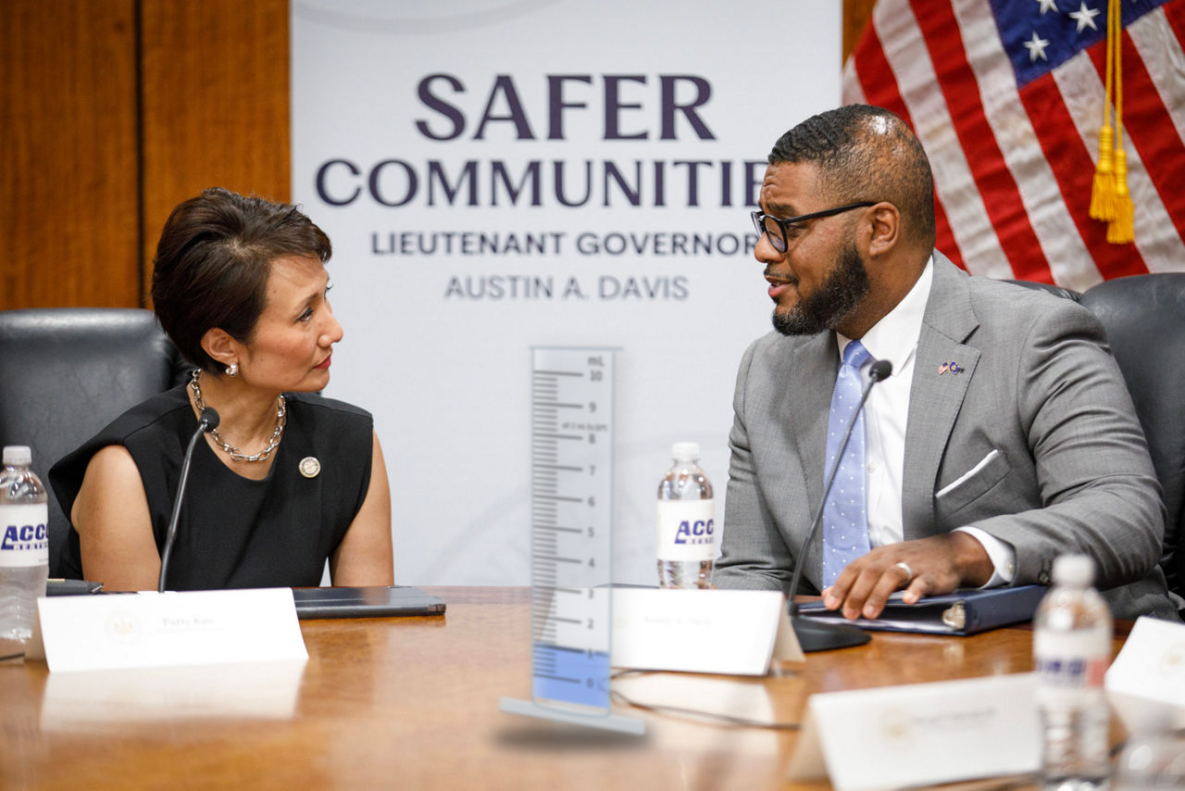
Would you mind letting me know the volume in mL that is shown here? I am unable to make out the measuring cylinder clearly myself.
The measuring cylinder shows 1 mL
